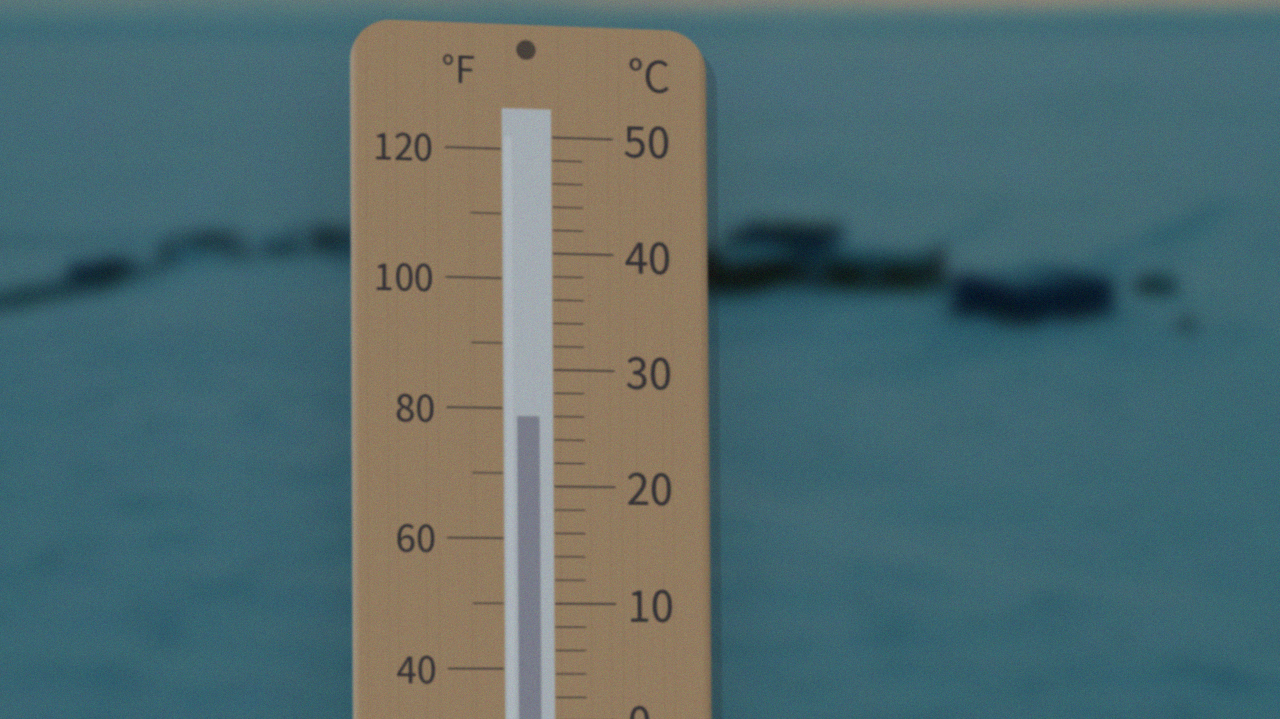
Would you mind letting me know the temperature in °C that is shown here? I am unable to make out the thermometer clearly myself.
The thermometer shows 26 °C
